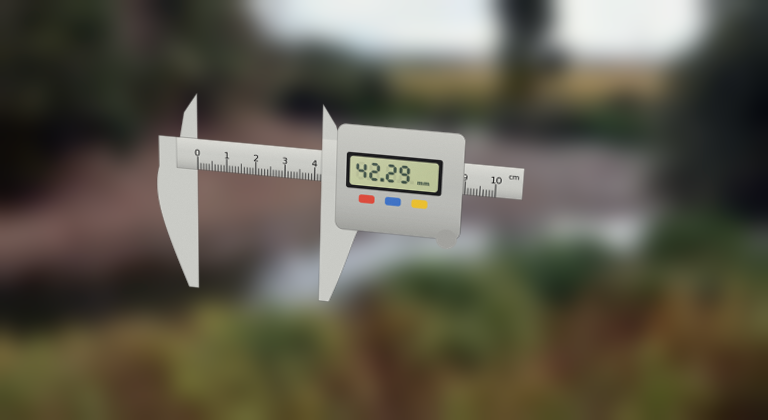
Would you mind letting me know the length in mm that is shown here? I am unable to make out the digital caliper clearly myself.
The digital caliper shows 42.29 mm
